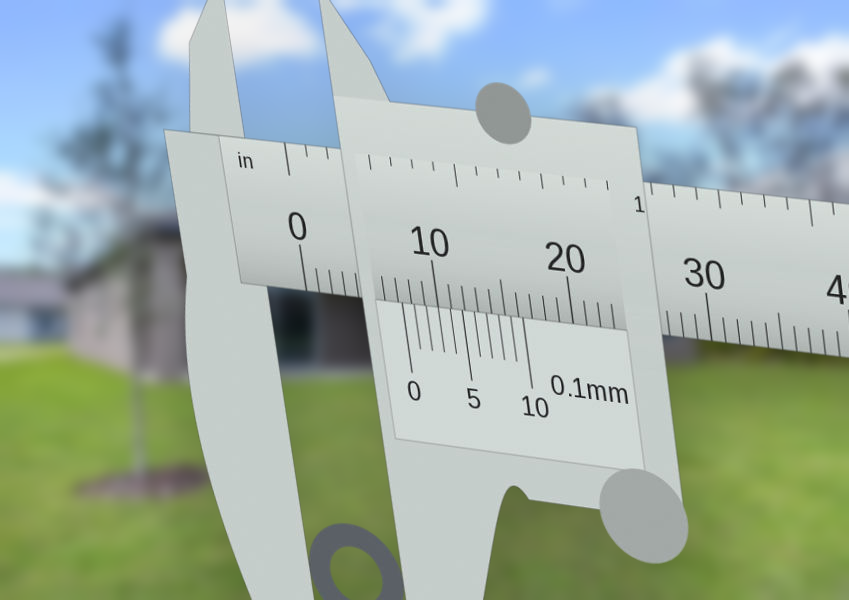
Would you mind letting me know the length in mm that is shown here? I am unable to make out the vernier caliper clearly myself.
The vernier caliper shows 7.3 mm
